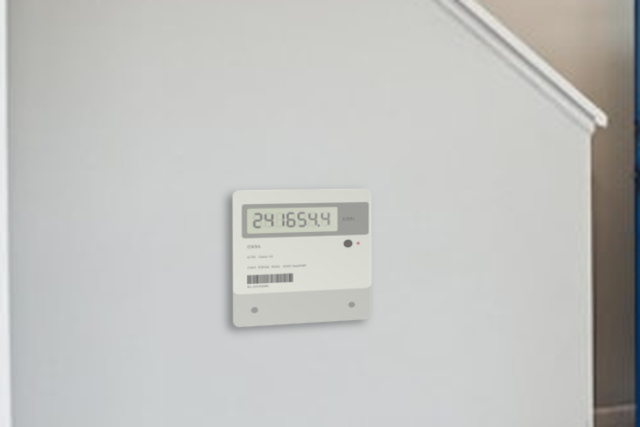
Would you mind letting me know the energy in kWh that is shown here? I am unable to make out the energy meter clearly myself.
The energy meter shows 241654.4 kWh
